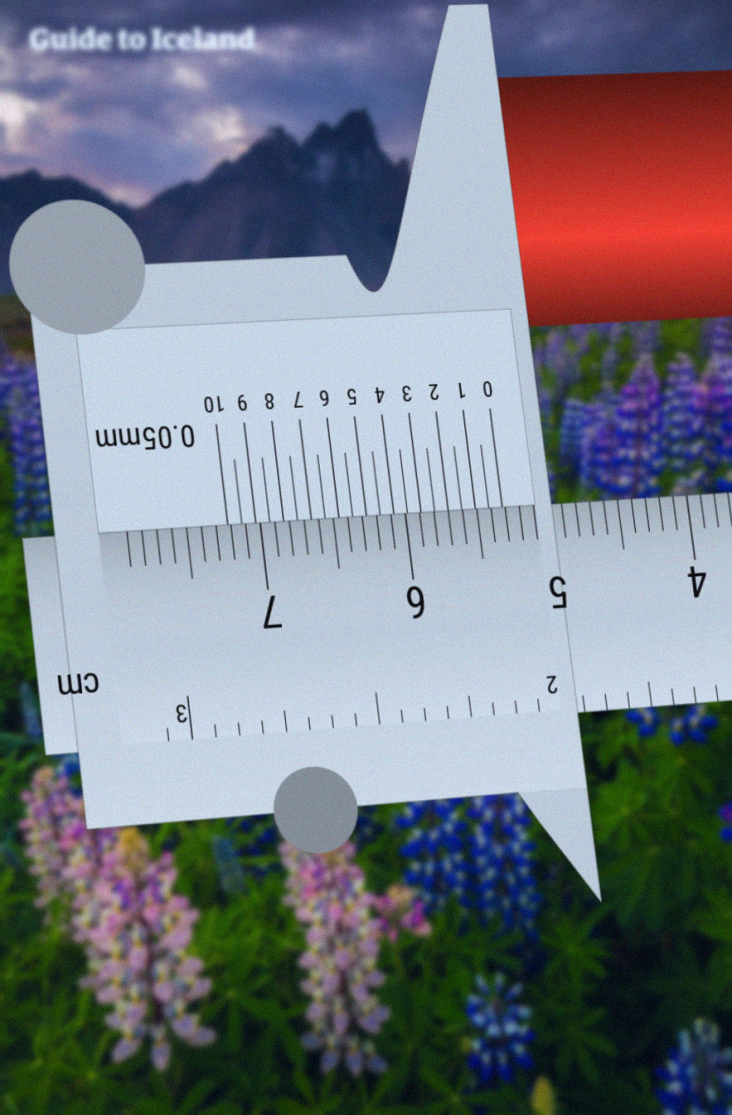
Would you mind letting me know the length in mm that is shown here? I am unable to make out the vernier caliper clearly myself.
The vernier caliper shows 53.2 mm
